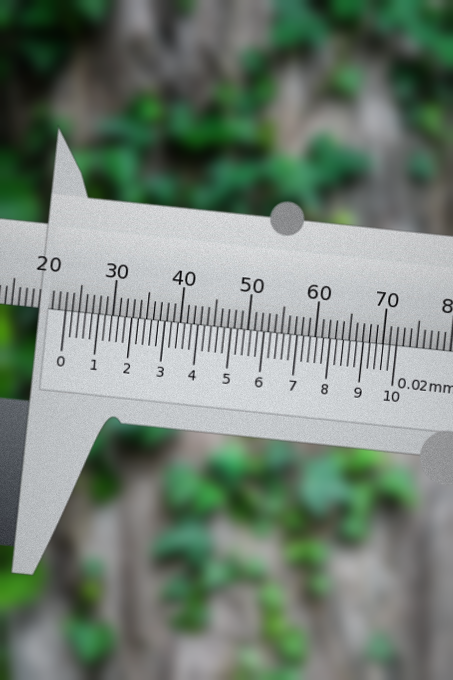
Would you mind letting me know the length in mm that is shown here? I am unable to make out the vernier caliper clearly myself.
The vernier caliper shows 23.0 mm
